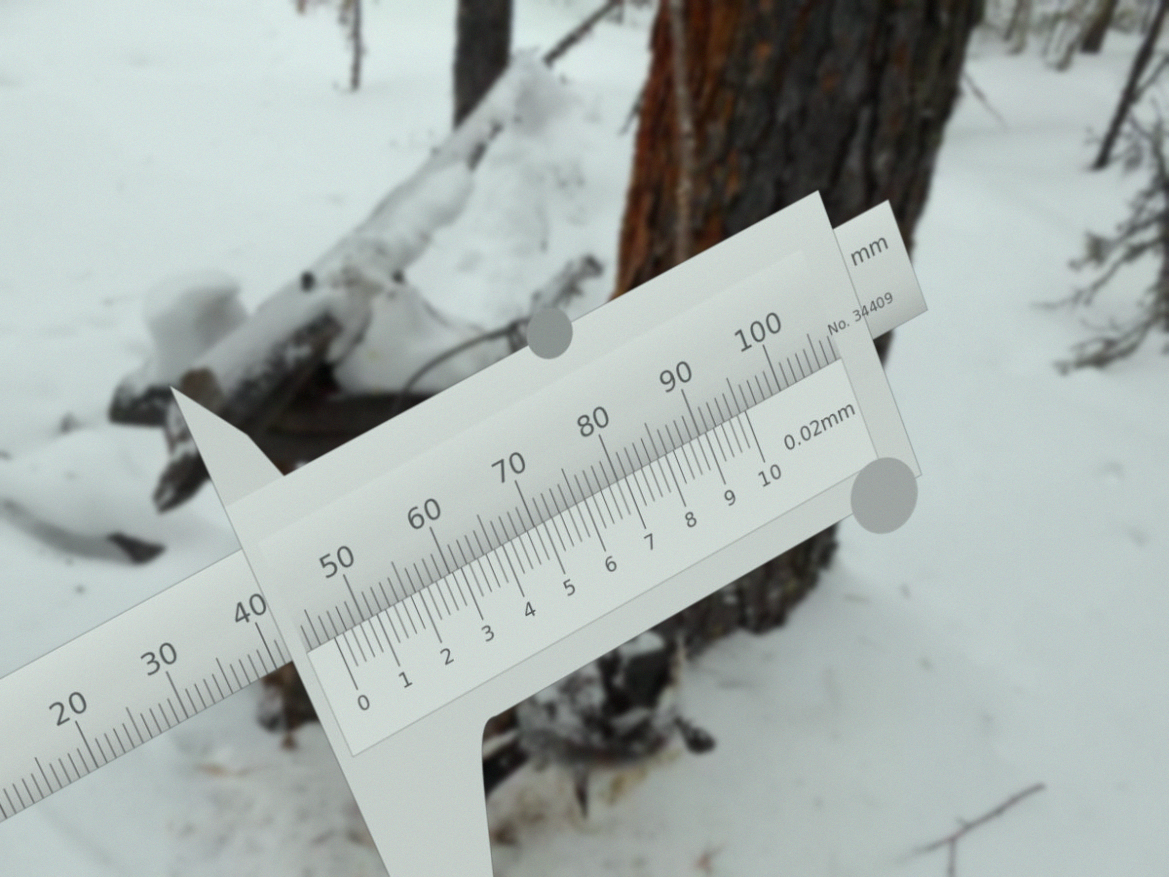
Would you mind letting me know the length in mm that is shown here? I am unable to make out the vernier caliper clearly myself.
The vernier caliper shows 46.6 mm
